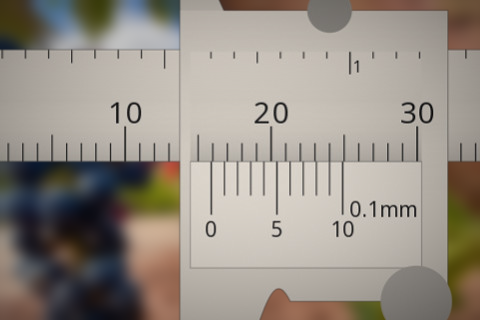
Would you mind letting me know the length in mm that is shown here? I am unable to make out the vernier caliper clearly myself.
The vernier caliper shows 15.9 mm
